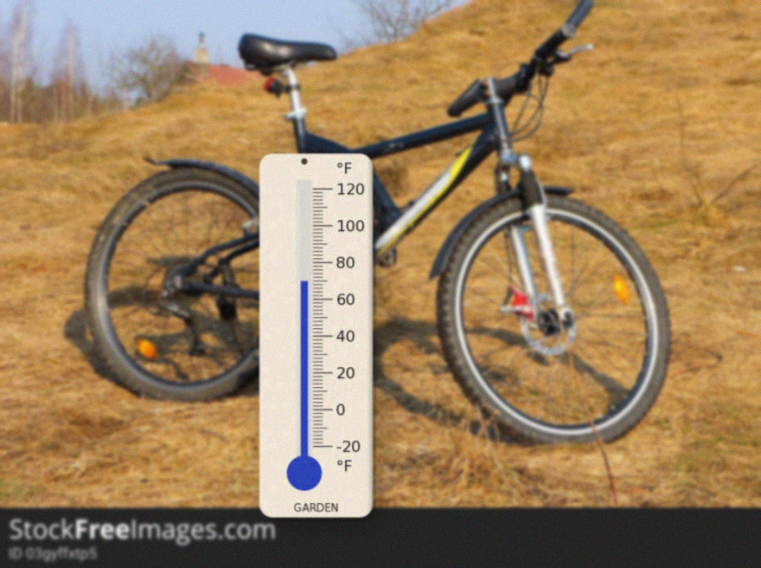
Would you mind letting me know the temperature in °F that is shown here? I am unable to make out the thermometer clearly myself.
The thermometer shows 70 °F
